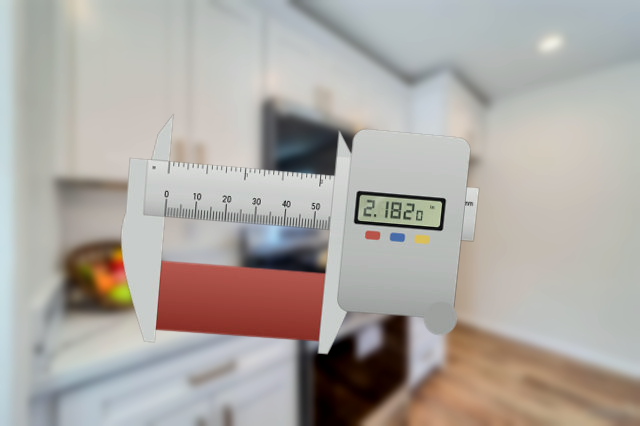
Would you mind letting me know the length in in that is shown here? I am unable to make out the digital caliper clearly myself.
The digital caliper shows 2.1820 in
